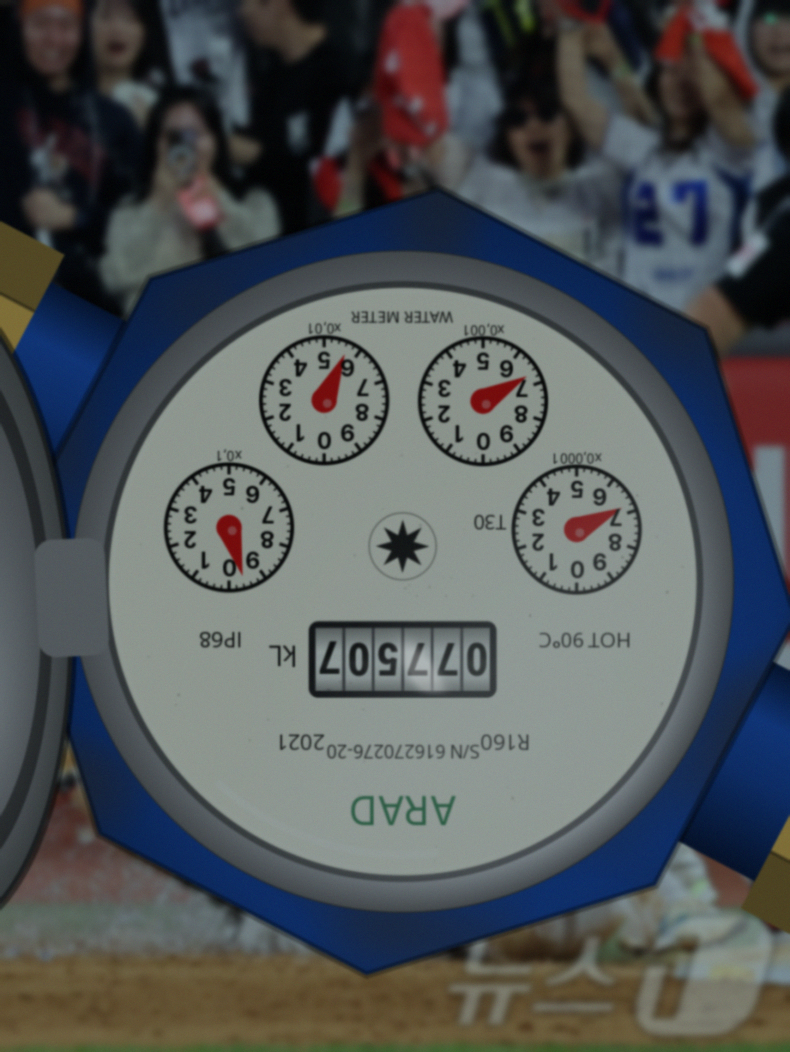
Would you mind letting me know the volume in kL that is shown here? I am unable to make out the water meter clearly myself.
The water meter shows 77506.9566 kL
